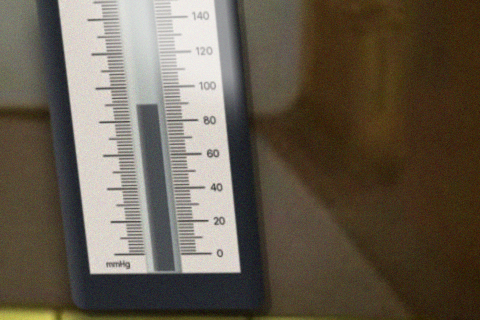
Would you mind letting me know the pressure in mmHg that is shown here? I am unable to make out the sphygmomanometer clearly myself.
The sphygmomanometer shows 90 mmHg
